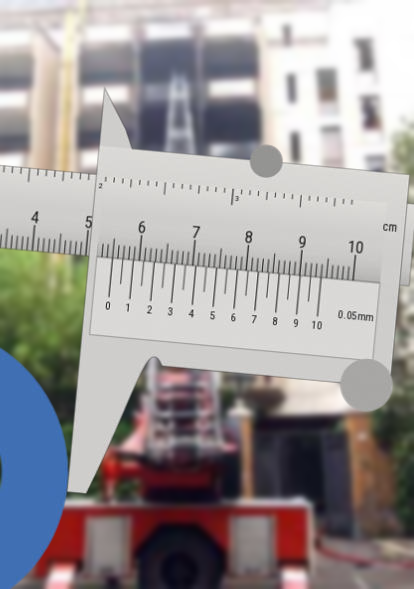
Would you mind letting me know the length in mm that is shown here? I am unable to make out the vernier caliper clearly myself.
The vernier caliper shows 55.0 mm
